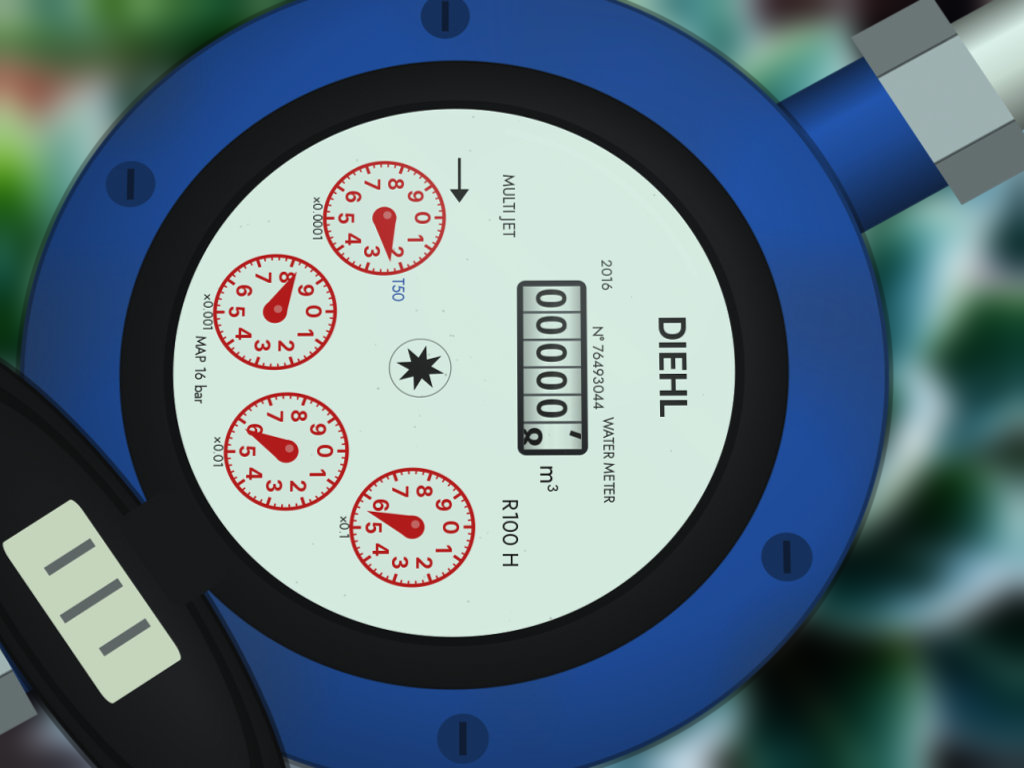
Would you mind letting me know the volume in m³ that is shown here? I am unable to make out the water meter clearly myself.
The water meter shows 7.5582 m³
